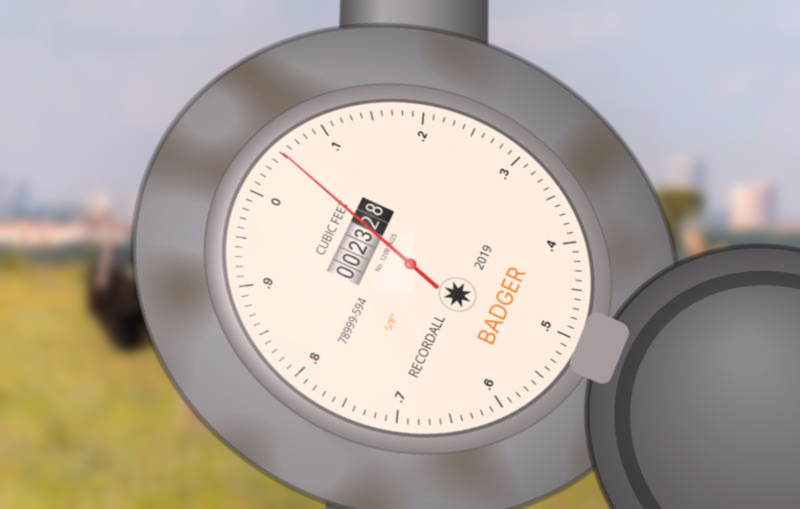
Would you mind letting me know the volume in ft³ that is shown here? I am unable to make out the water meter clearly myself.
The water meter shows 2328.05 ft³
